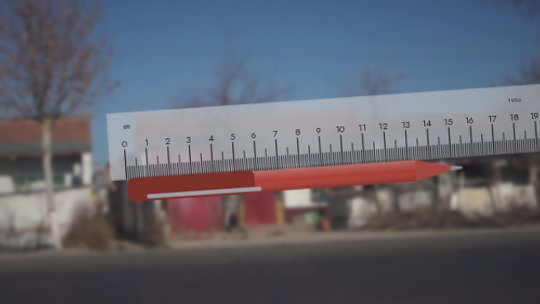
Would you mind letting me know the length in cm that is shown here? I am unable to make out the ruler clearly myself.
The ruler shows 15.5 cm
